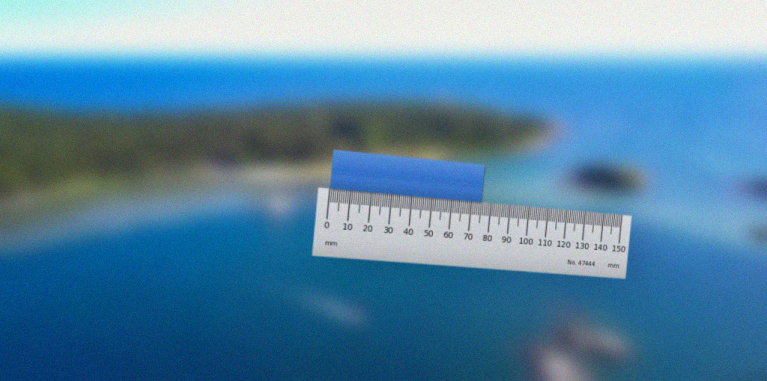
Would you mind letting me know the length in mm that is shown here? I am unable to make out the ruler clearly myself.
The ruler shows 75 mm
